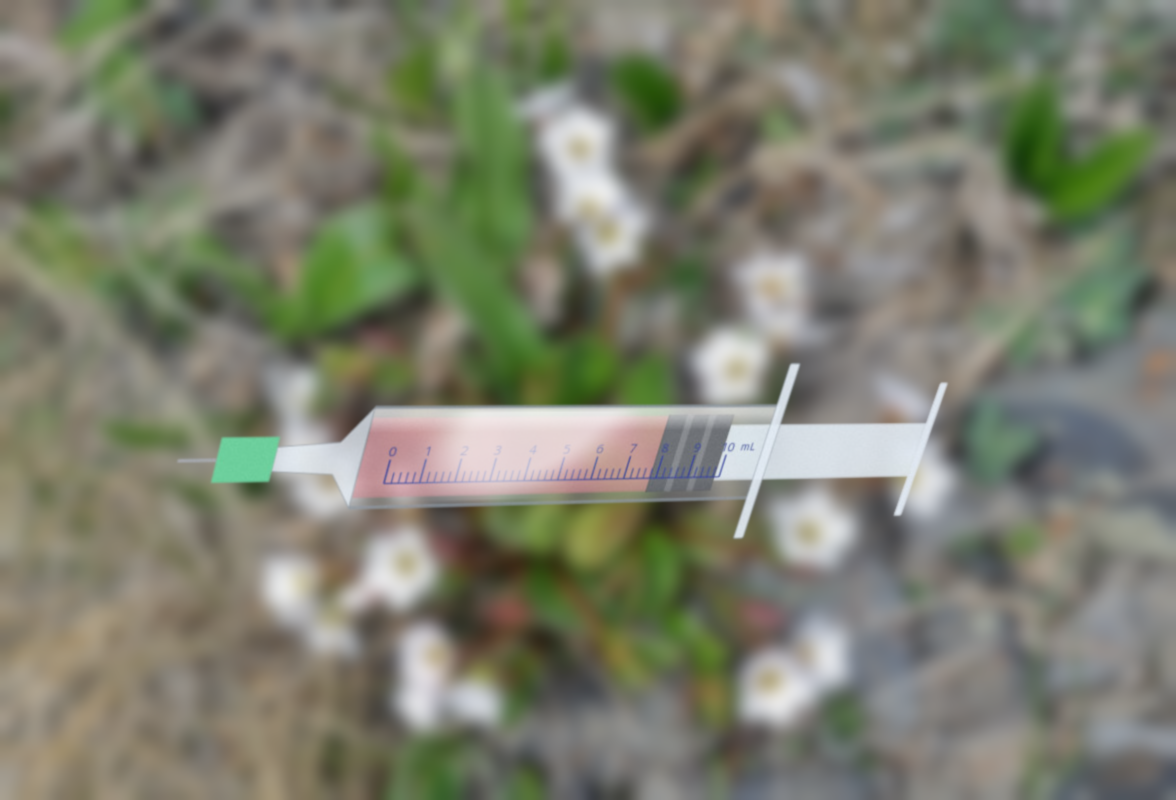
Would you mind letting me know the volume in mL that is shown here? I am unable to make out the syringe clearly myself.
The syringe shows 7.8 mL
